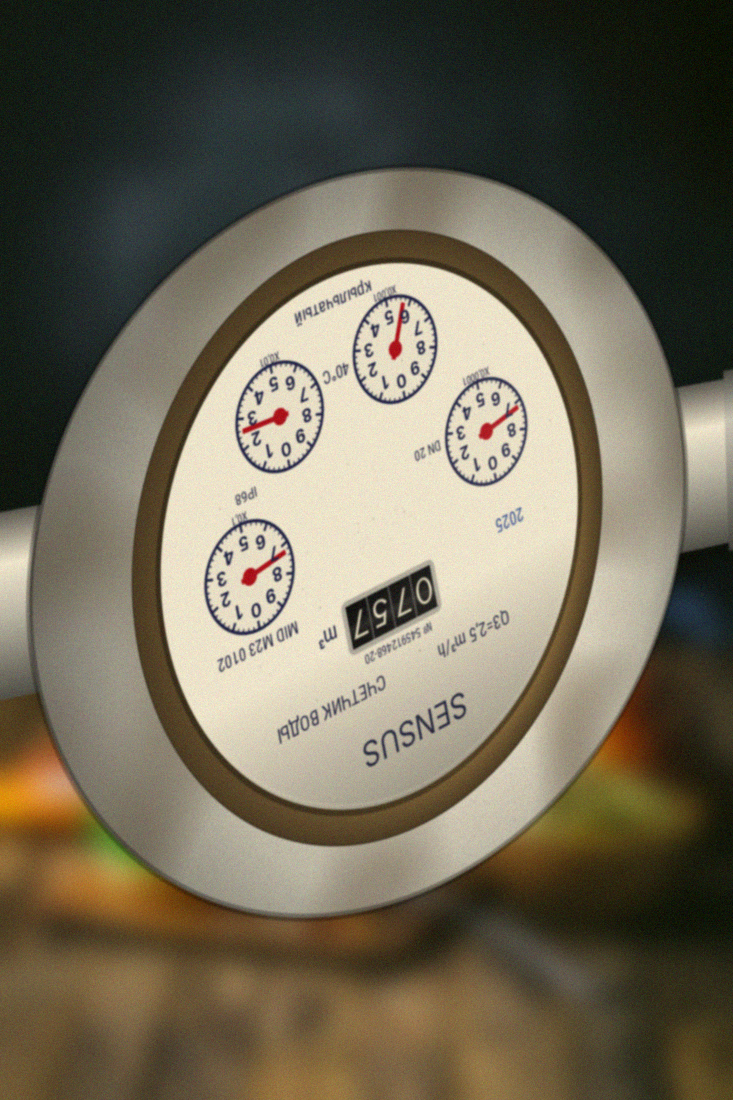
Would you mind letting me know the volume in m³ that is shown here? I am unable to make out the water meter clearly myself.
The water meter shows 757.7257 m³
